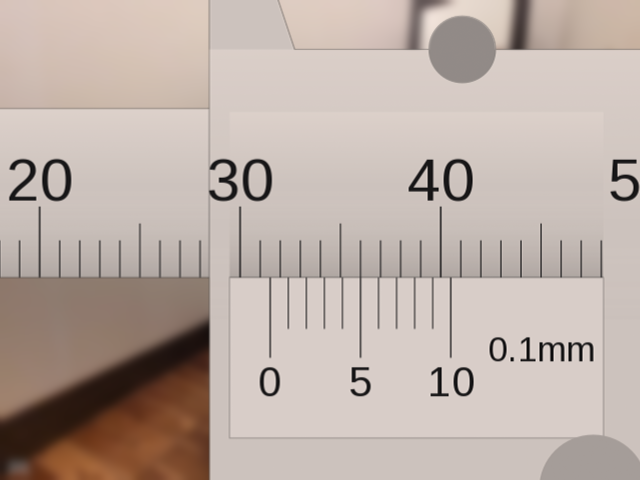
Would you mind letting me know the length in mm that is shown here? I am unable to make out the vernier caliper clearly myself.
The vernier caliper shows 31.5 mm
